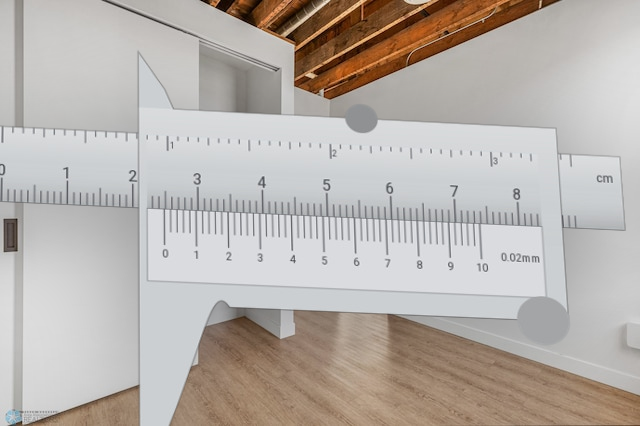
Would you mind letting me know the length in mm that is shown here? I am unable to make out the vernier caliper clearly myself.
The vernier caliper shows 24.8 mm
